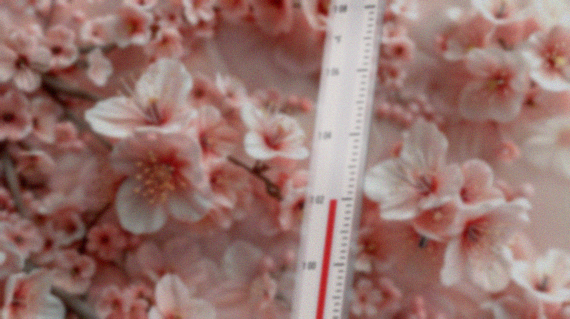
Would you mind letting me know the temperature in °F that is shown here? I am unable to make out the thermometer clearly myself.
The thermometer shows 102 °F
